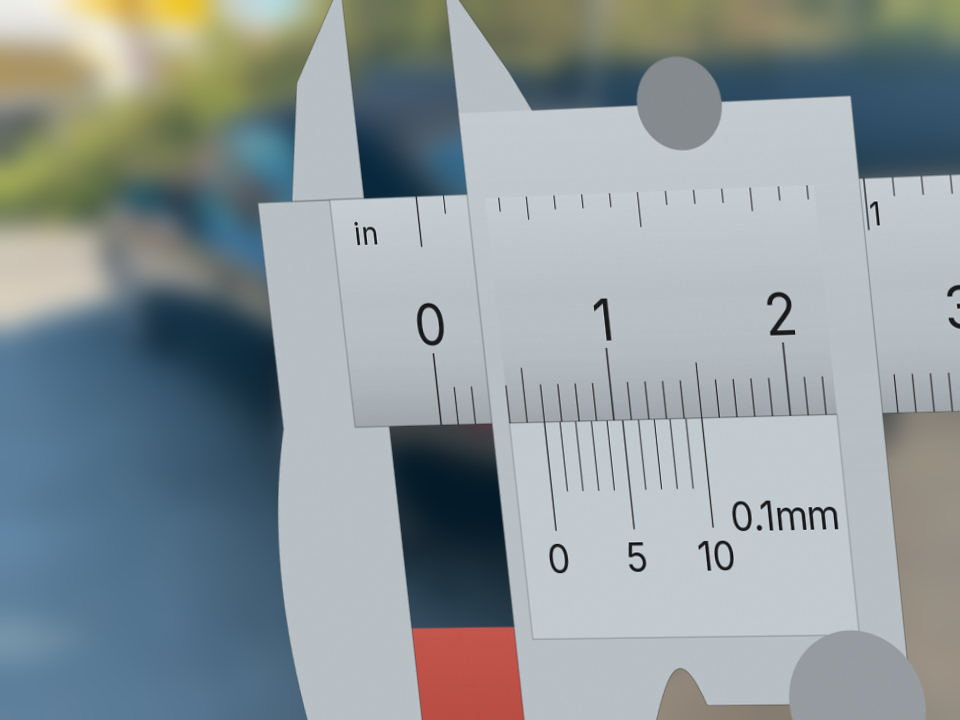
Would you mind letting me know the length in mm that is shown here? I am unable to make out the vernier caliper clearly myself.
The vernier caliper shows 6.0 mm
